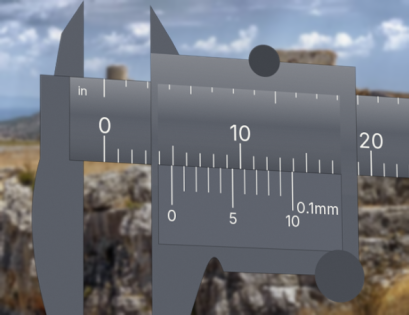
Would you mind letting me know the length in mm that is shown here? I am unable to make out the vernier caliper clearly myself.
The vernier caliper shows 4.9 mm
